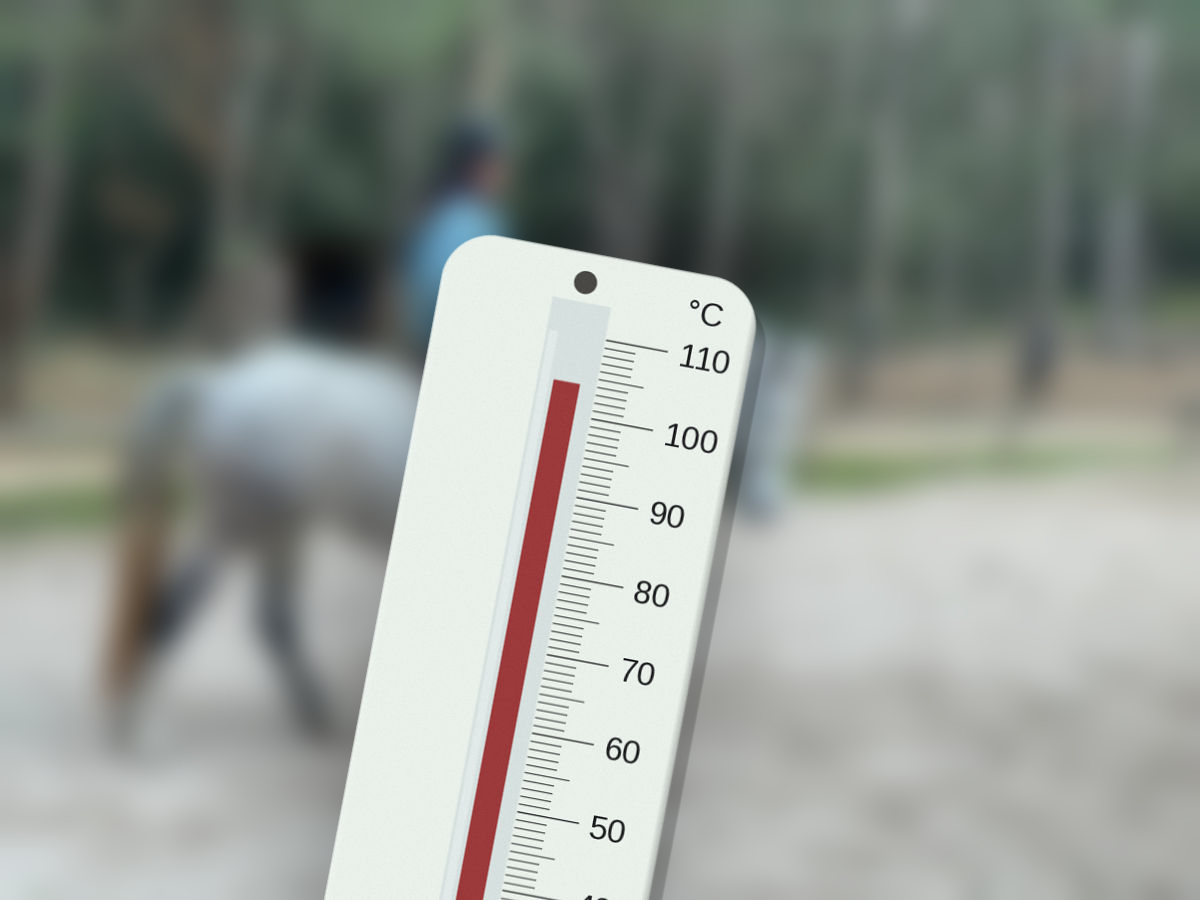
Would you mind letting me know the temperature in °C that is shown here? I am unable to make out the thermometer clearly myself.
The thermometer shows 104 °C
